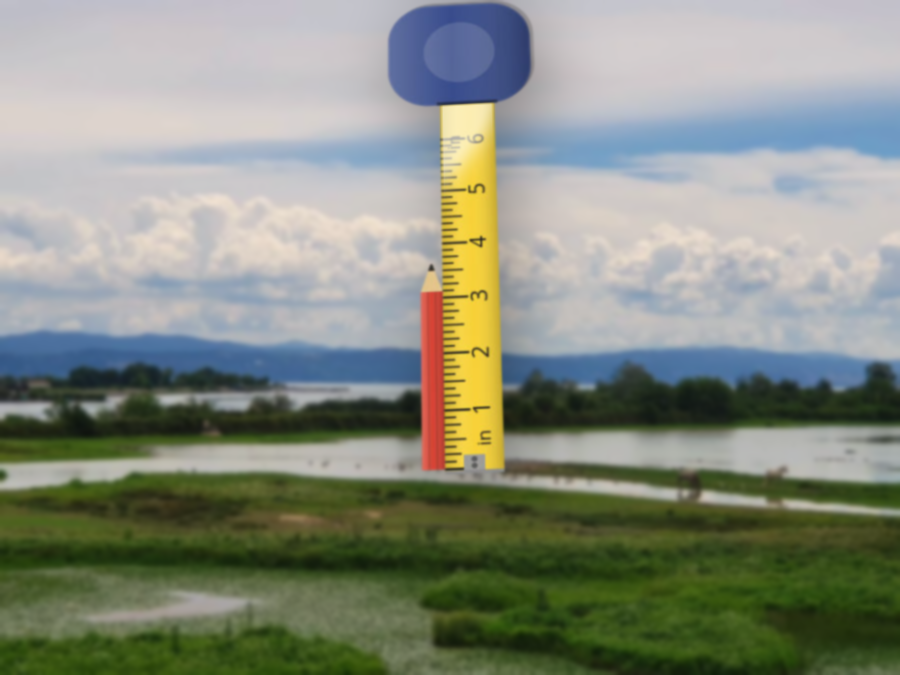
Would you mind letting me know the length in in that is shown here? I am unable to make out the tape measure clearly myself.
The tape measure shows 3.625 in
